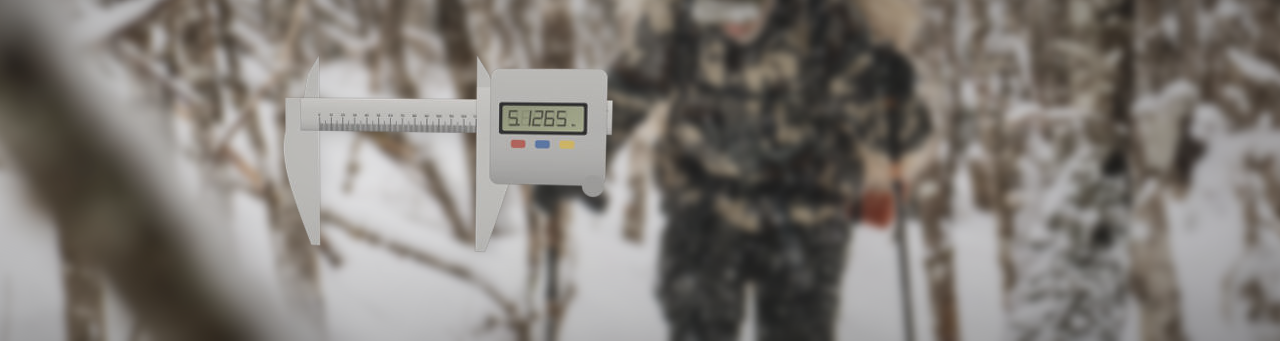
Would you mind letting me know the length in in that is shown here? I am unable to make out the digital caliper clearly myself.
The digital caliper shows 5.1265 in
